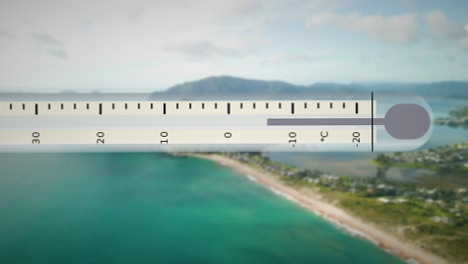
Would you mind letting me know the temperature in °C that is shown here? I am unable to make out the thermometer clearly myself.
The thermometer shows -6 °C
